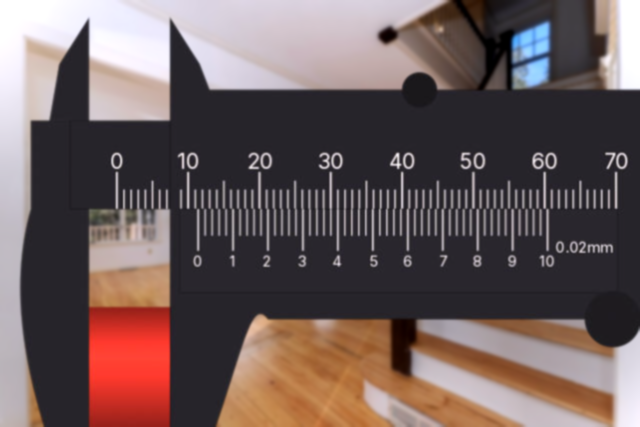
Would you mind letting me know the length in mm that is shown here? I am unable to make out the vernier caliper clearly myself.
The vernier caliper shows 11.4 mm
